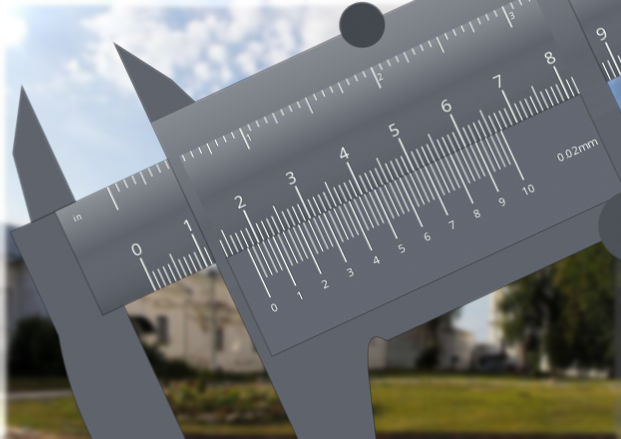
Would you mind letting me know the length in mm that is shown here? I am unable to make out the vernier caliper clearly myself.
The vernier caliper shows 17.8 mm
